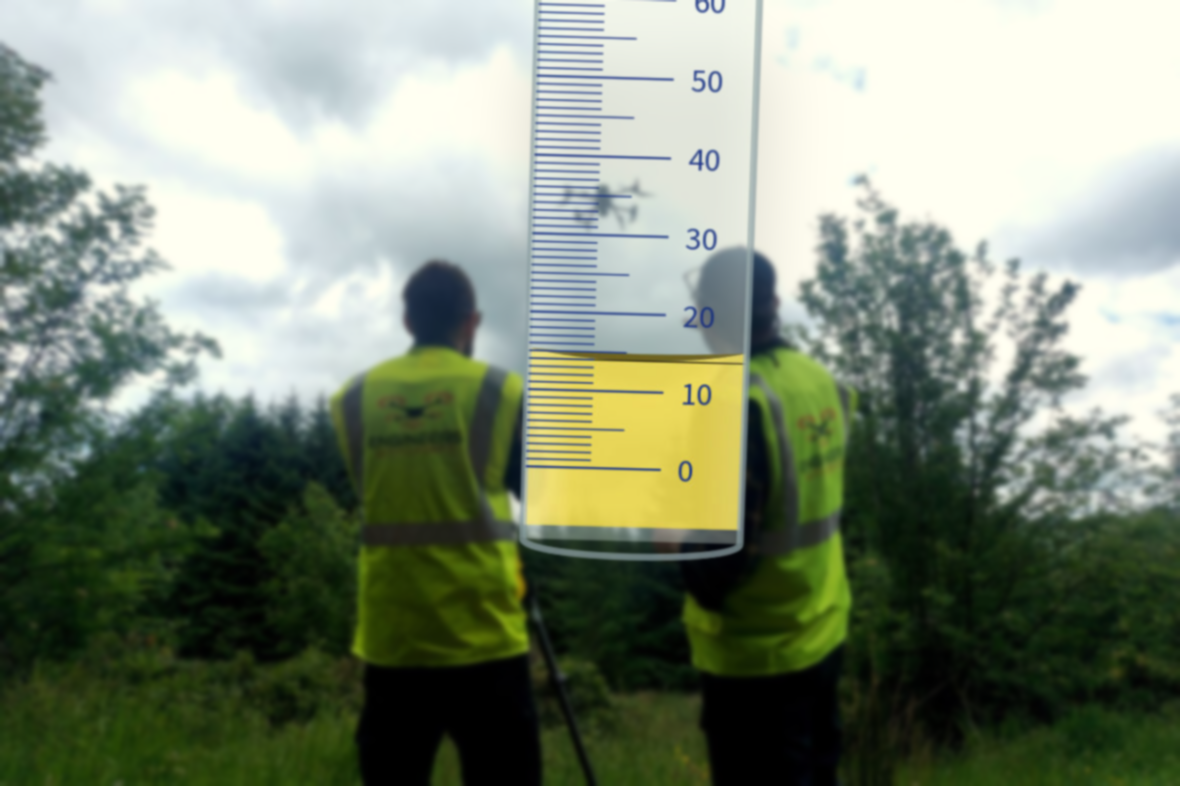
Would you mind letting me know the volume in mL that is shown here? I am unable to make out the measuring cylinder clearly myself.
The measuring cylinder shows 14 mL
